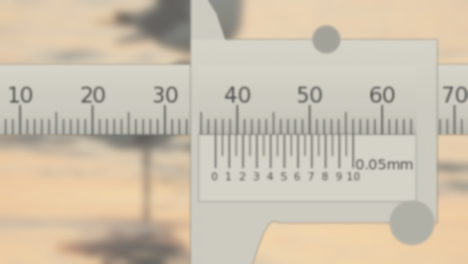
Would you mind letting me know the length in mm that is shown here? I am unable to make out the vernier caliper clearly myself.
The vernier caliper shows 37.0 mm
